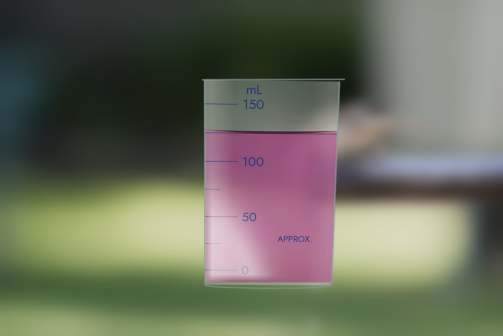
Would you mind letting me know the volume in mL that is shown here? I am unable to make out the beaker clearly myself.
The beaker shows 125 mL
